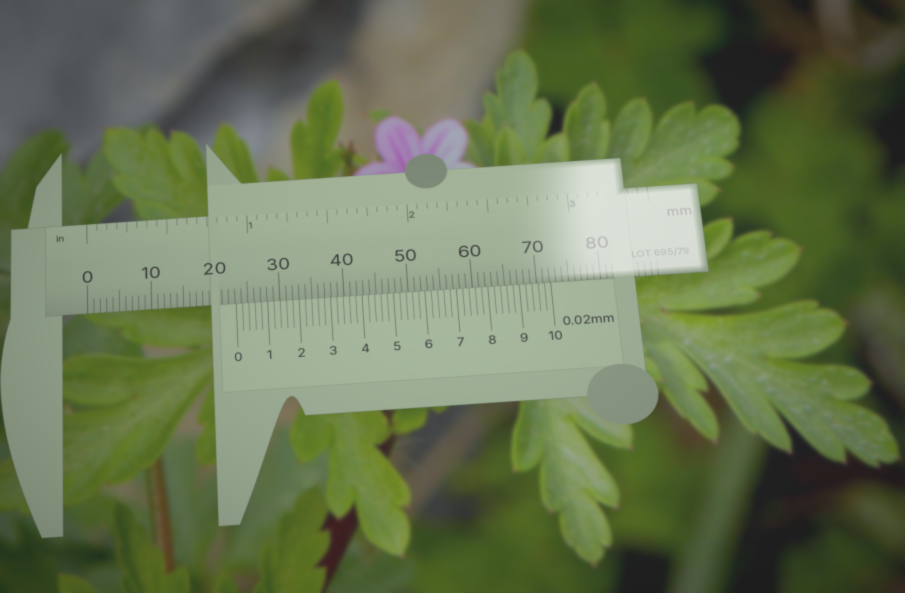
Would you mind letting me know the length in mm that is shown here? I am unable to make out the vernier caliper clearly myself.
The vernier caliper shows 23.2 mm
